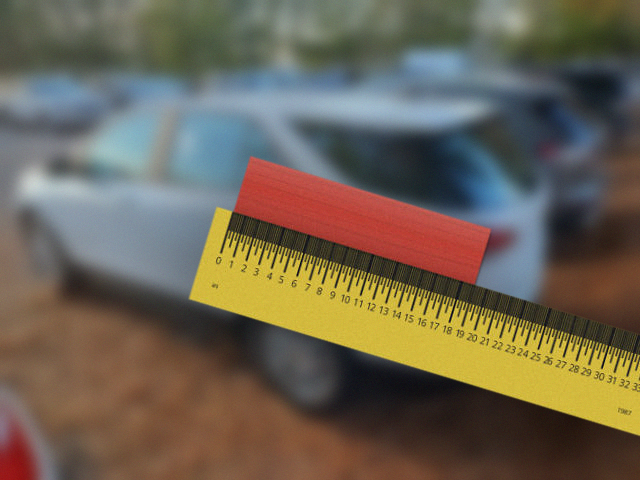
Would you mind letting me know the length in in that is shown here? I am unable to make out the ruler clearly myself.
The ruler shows 19 in
